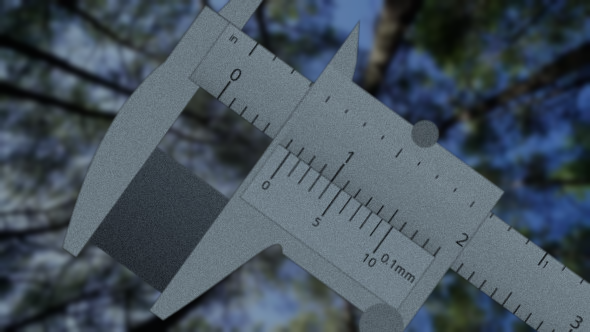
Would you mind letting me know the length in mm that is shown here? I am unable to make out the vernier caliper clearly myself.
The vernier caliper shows 6.4 mm
